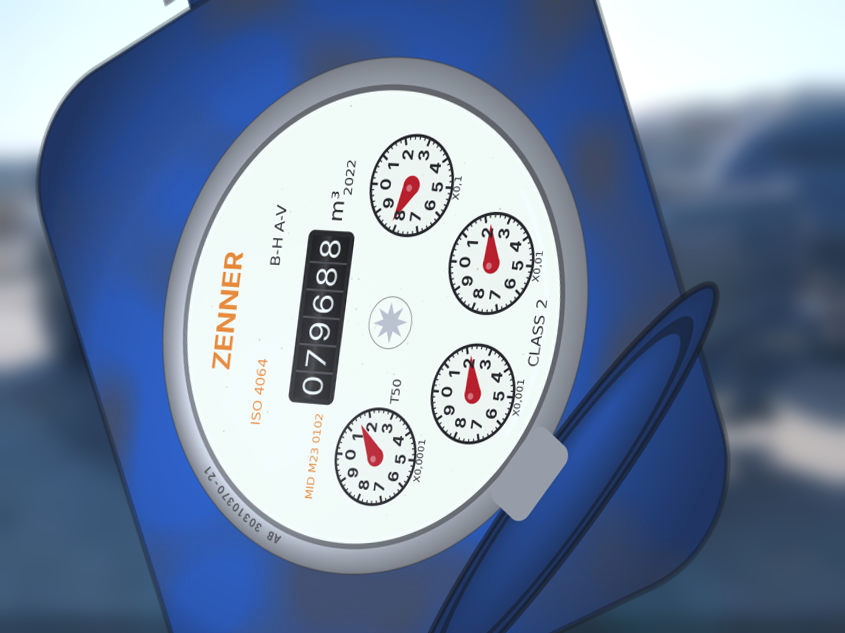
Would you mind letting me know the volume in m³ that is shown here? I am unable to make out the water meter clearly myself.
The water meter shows 79688.8221 m³
